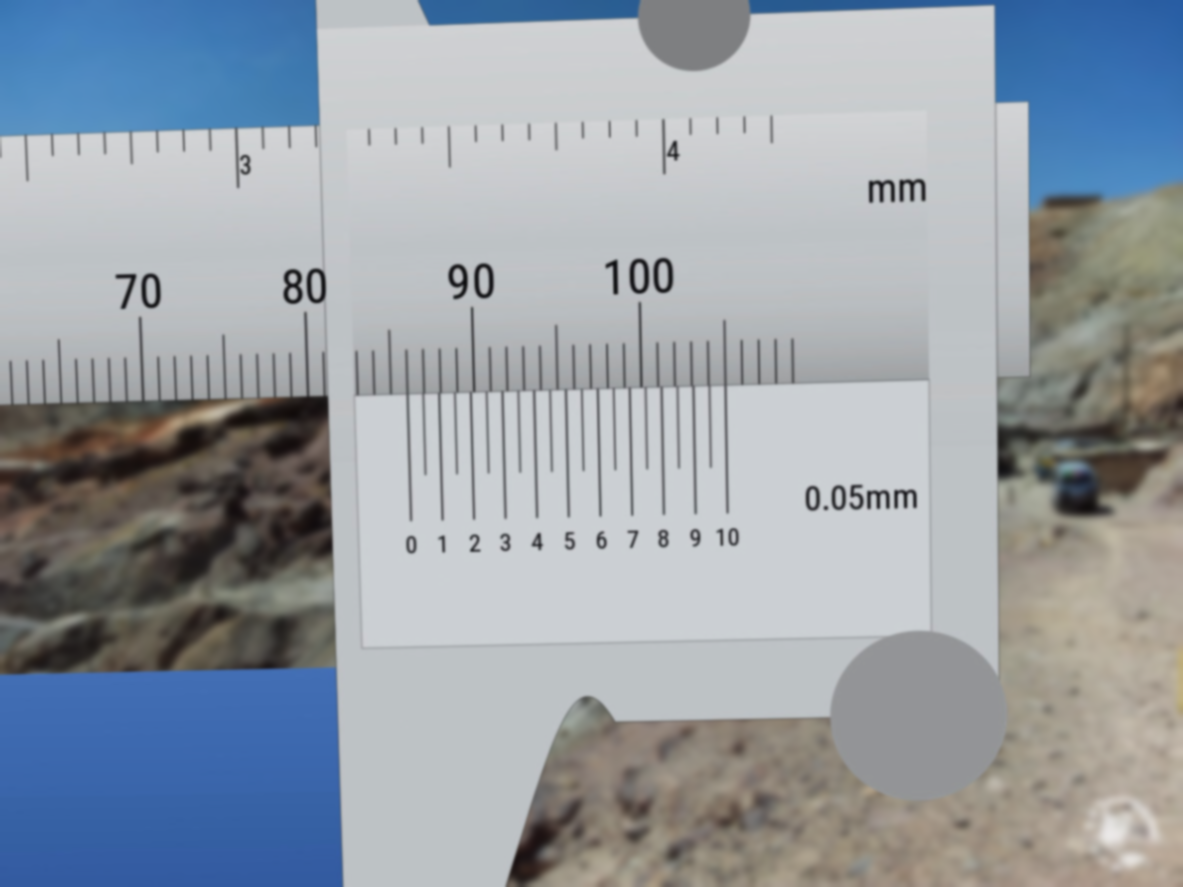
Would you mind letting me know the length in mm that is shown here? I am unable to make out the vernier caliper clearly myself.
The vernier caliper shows 86.0 mm
